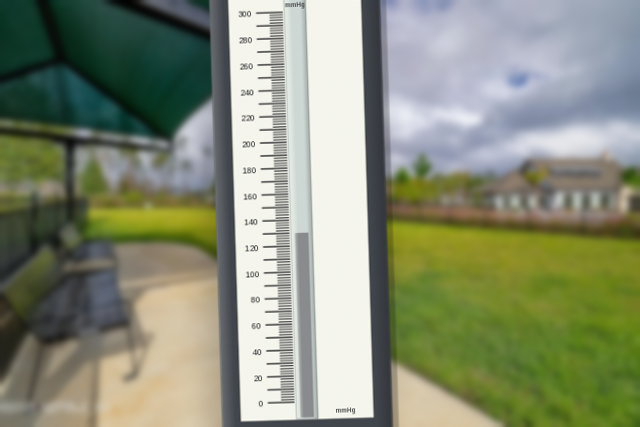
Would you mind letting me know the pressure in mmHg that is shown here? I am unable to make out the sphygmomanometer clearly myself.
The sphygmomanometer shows 130 mmHg
